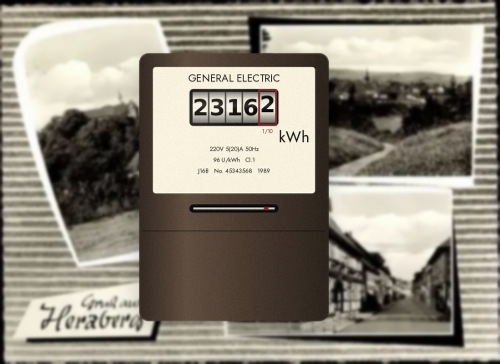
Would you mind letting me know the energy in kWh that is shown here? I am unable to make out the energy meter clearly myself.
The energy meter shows 2316.2 kWh
